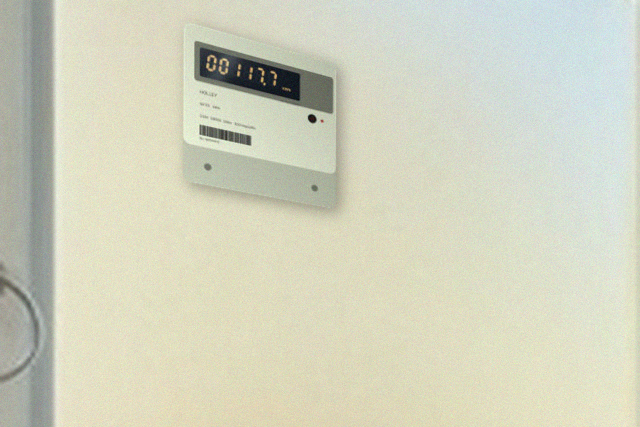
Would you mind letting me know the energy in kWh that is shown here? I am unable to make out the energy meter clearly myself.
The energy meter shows 117.7 kWh
